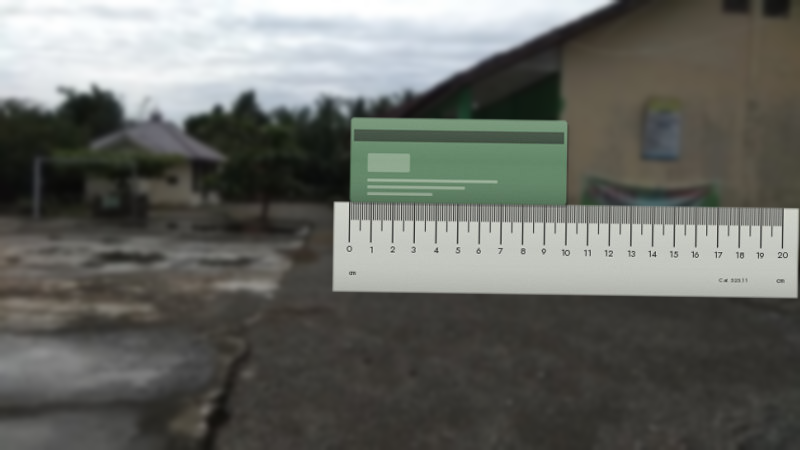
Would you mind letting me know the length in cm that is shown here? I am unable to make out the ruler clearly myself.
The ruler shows 10 cm
